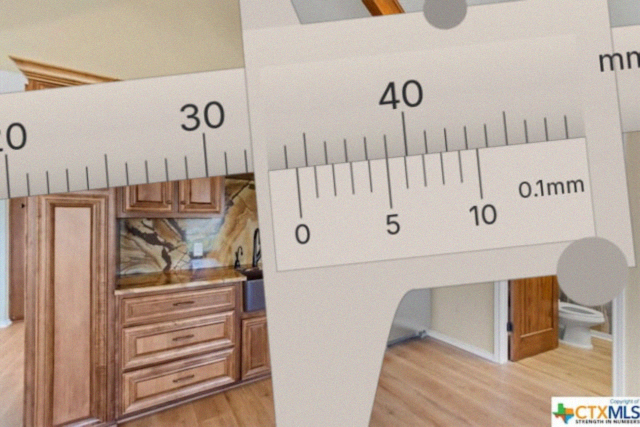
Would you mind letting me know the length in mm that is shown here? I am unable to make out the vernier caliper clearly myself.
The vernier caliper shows 34.5 mm
